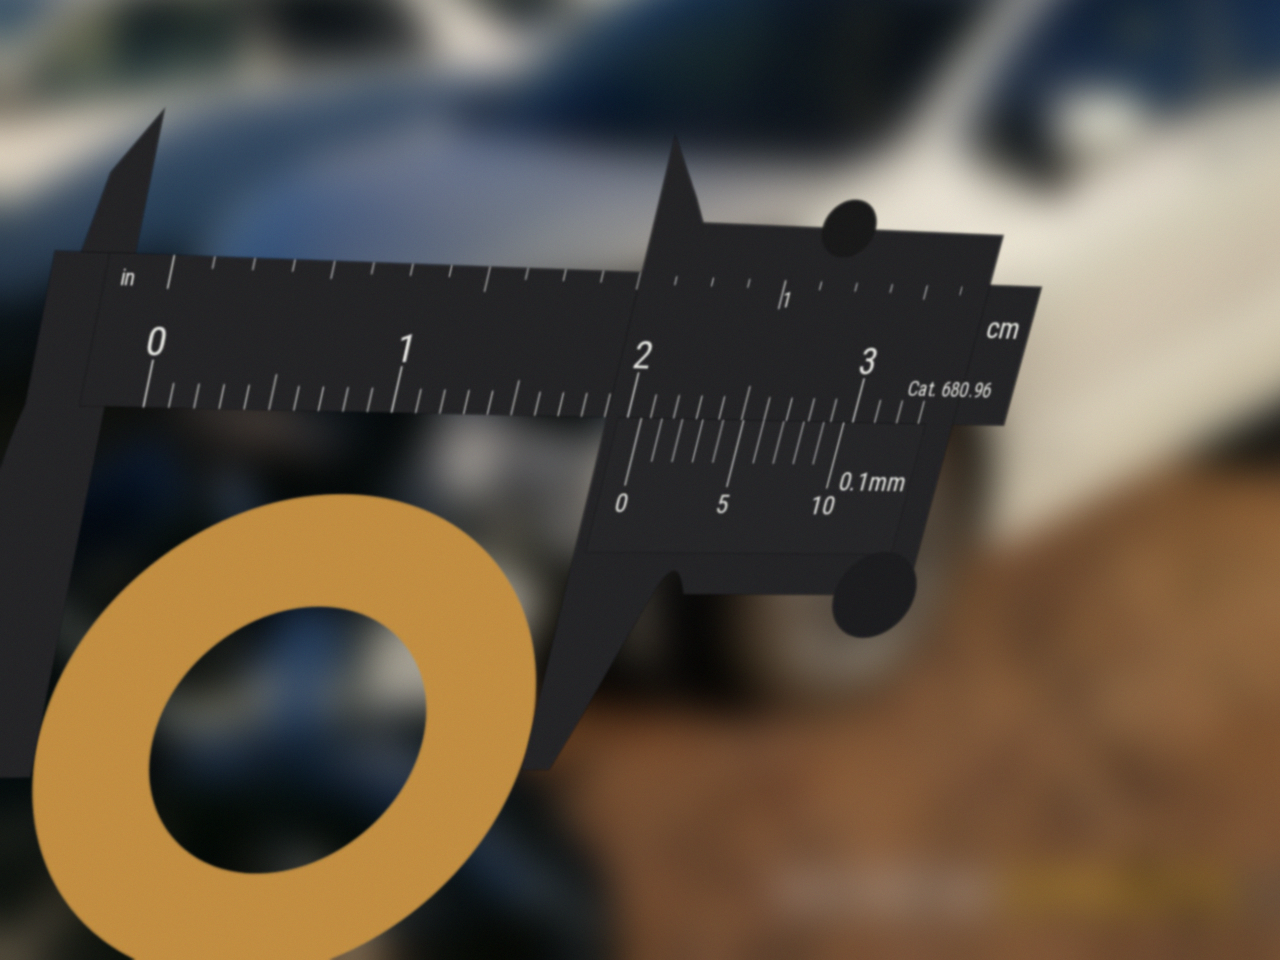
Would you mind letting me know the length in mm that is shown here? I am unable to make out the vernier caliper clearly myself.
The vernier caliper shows 20.6 mm
